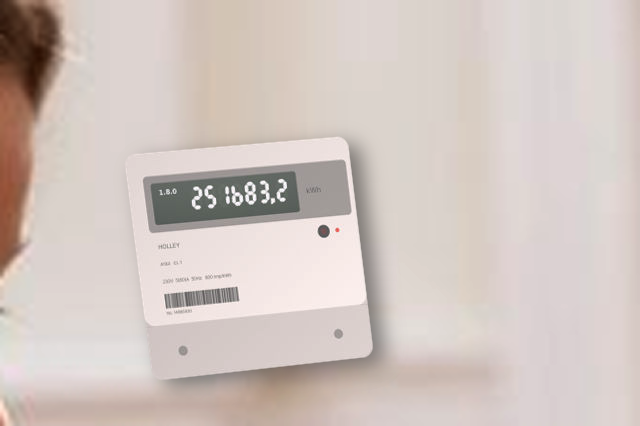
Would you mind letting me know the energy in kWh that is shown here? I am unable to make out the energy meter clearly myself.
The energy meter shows 251683.2 kWh
